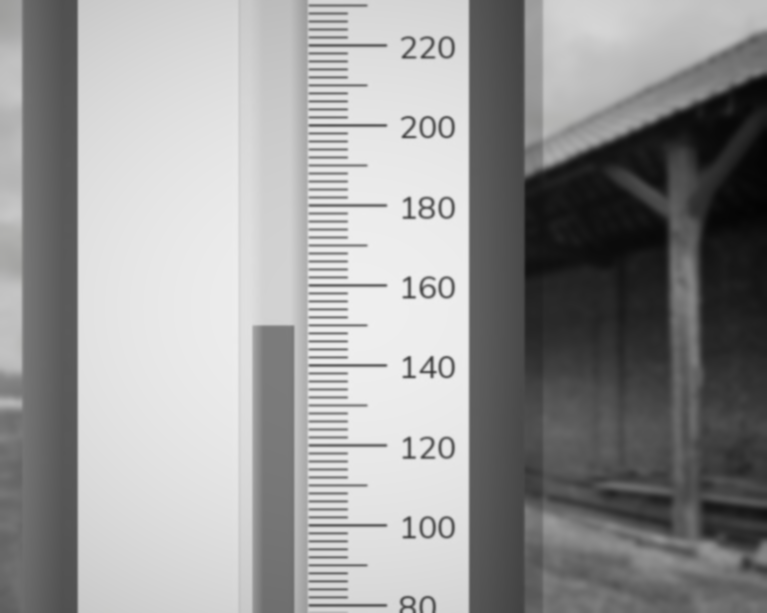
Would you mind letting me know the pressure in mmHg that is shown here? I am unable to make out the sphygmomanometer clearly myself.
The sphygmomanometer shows 150 mmHg
